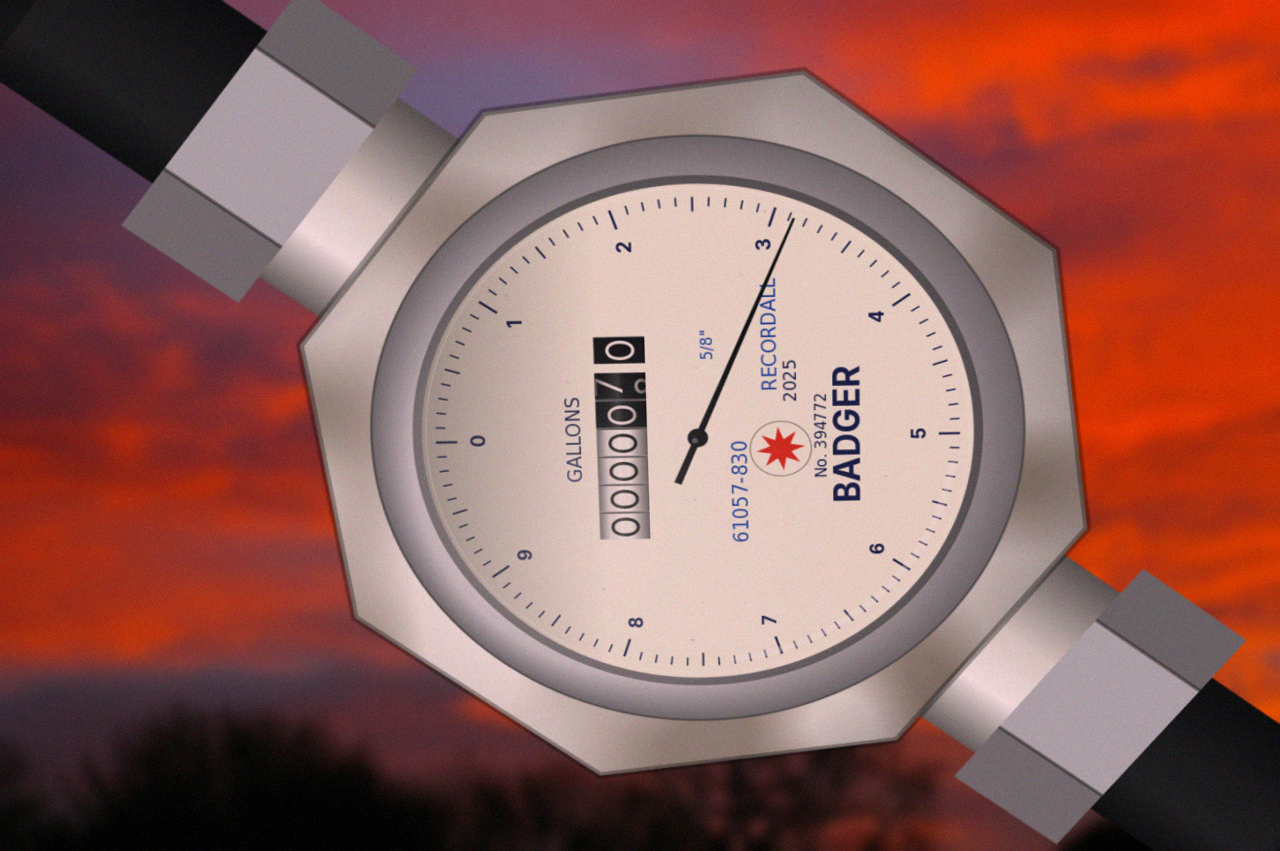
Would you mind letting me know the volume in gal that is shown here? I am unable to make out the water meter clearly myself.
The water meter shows 73.1 gal
